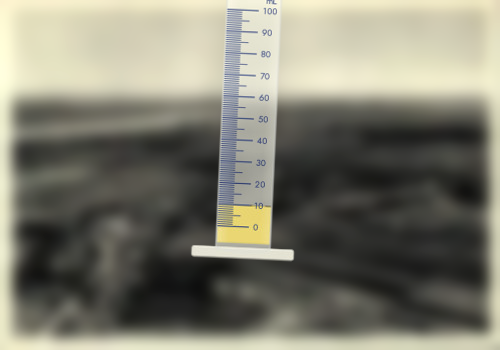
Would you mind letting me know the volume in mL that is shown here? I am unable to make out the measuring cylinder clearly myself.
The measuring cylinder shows 10 mL
